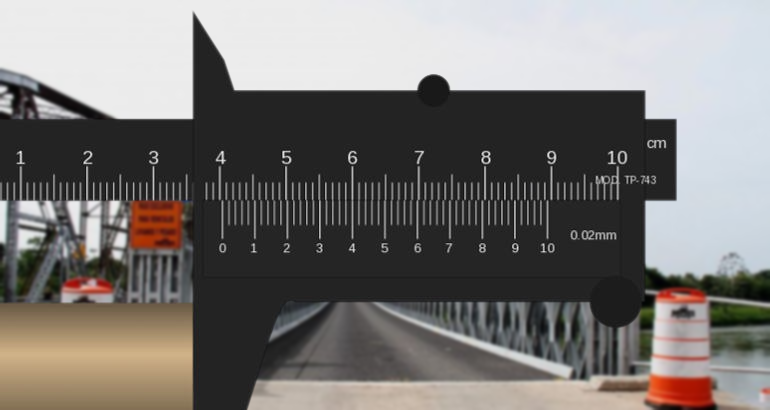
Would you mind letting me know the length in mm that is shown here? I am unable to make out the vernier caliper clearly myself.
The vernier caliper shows 40.4 mm
